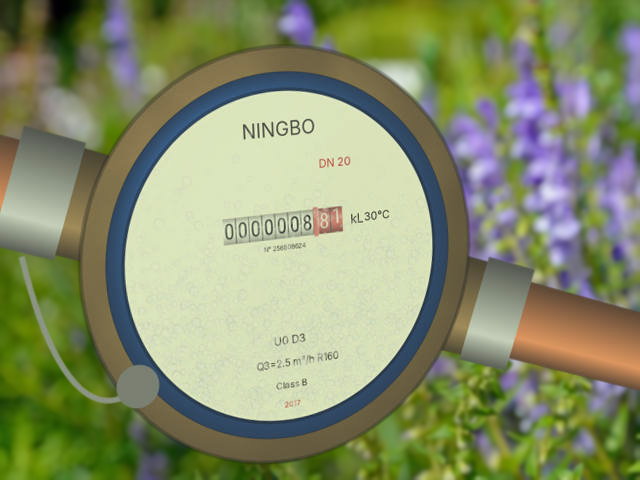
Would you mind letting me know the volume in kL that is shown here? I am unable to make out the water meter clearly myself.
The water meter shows 8.81 kL
